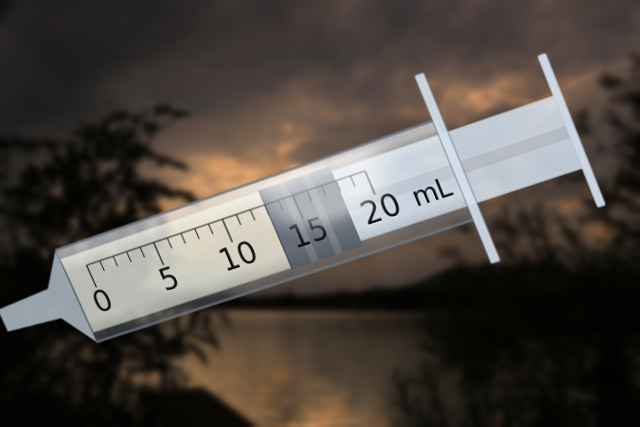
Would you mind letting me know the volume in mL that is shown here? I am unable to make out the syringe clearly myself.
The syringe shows 13 mL
